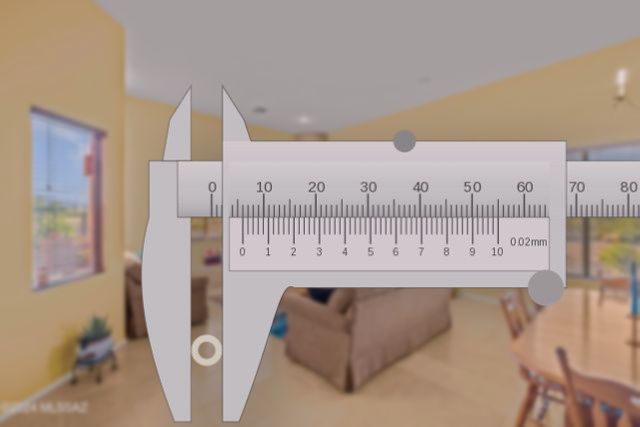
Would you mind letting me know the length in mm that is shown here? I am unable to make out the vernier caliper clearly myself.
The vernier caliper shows 6.0 mm
